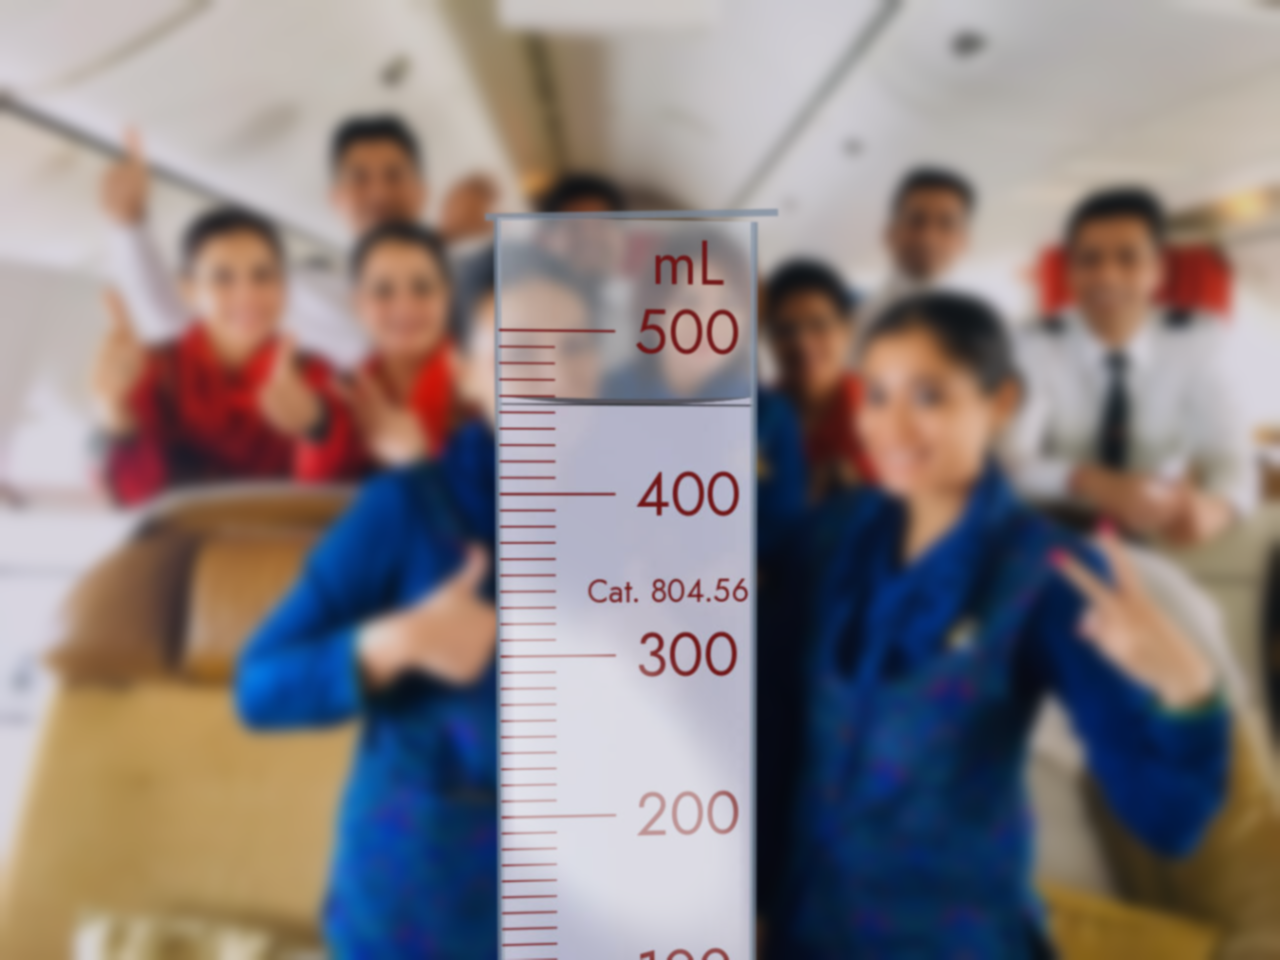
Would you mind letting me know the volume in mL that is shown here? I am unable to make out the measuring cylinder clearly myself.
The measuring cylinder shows 455 mL
